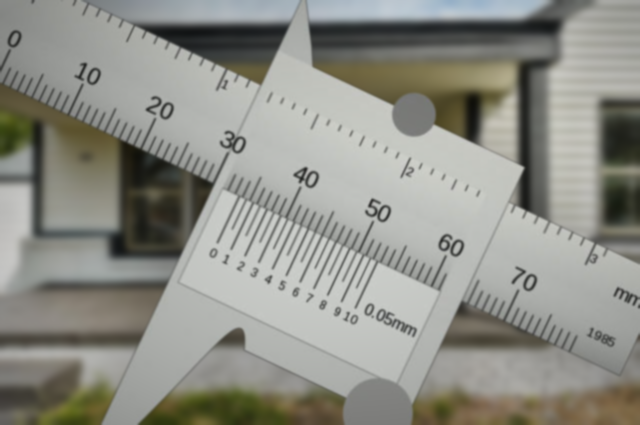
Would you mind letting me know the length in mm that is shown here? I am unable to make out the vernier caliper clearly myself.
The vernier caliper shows 33.6 mm
